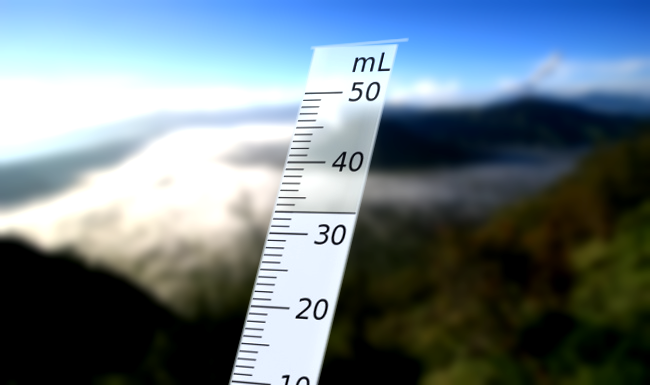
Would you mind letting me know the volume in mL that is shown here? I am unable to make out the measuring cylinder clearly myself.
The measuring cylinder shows 33 mL
